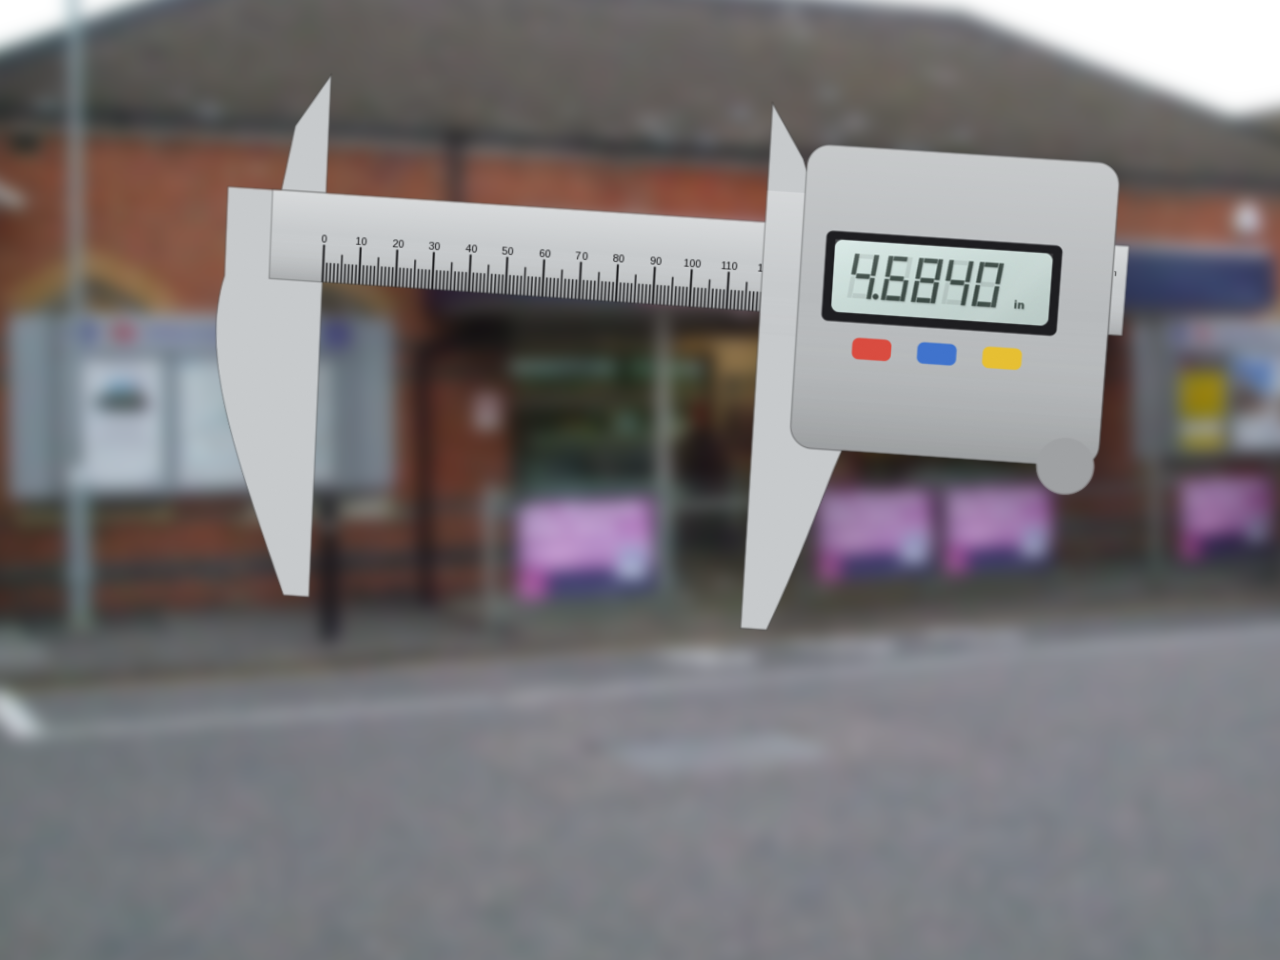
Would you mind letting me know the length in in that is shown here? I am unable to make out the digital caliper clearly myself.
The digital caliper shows 4.6840 in
